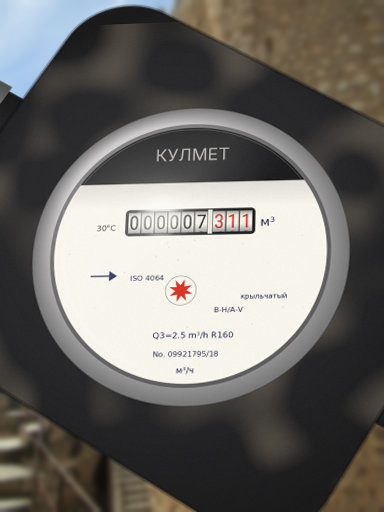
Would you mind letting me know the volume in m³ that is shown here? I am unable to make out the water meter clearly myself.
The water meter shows 7.311 m³
